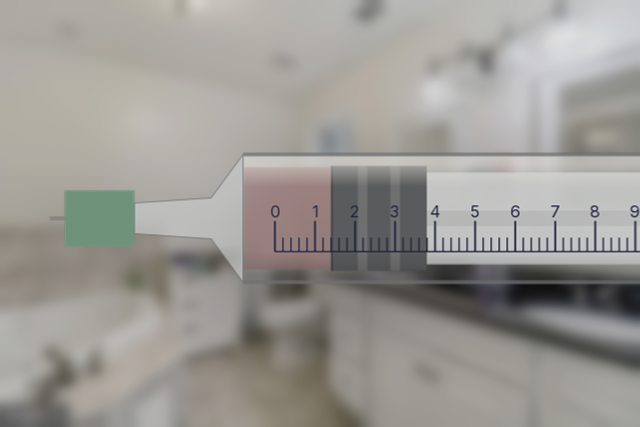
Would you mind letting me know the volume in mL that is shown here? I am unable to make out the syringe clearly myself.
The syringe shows 1.4 mL
